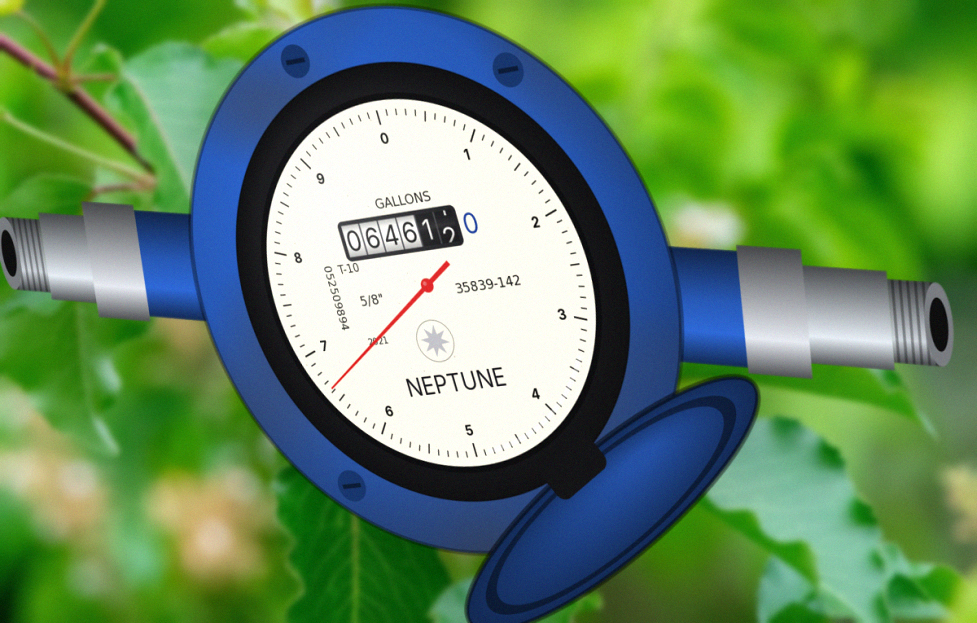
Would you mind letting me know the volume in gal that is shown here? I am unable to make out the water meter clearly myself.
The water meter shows 646116.6 gal
